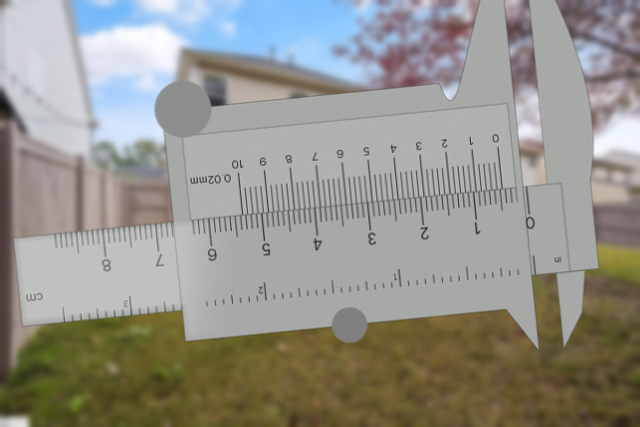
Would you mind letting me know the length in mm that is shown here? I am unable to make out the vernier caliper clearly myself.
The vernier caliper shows 4.6 mm
